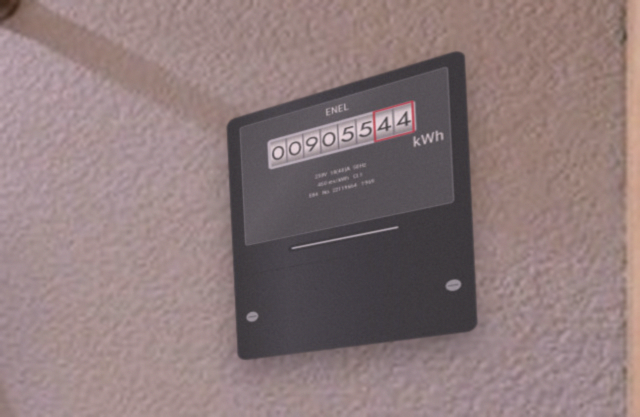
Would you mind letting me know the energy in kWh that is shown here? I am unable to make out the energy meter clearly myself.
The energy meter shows 9055.44 kWh
